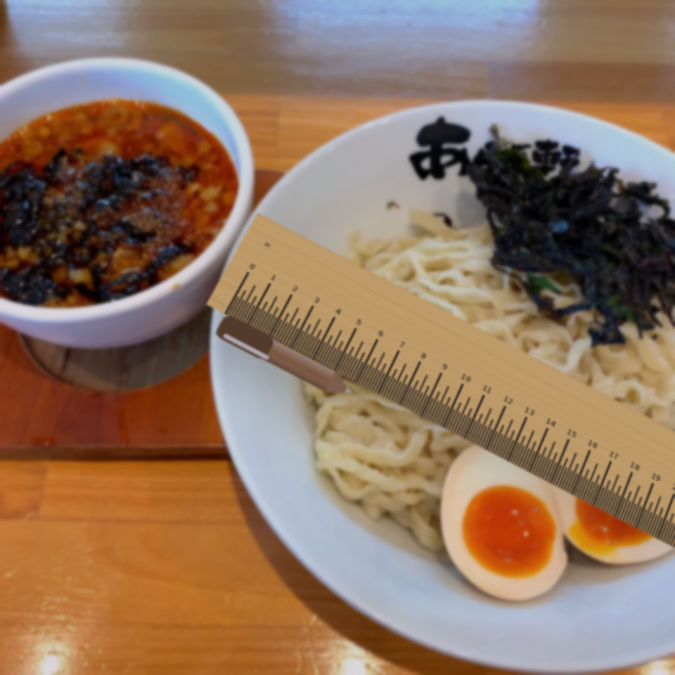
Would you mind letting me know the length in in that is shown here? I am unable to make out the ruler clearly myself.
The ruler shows 6 in
